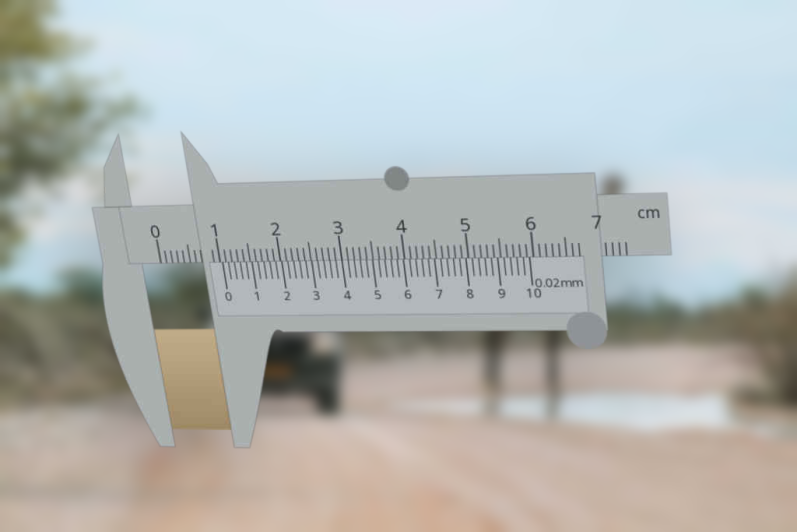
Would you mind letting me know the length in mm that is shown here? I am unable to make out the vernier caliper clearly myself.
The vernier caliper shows 10.4 mm
